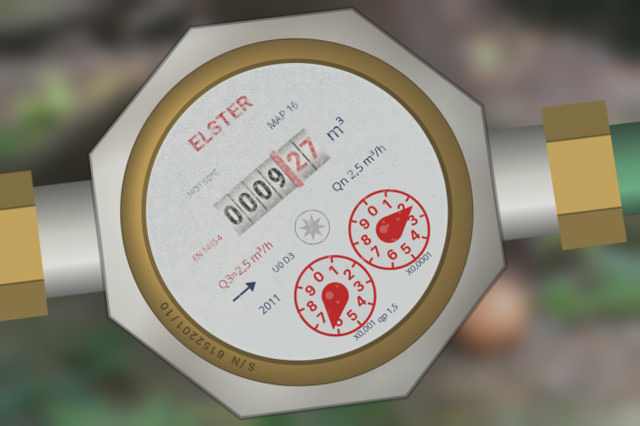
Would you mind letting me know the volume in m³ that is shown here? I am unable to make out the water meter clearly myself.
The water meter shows 9.2762 m³
